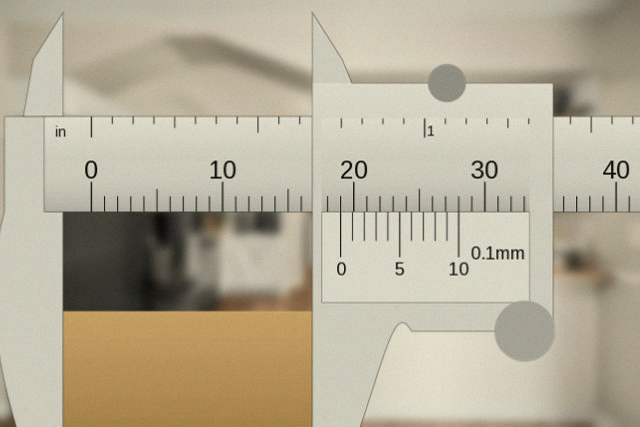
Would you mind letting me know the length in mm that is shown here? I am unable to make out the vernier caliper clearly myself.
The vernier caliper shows 19.0 mm
